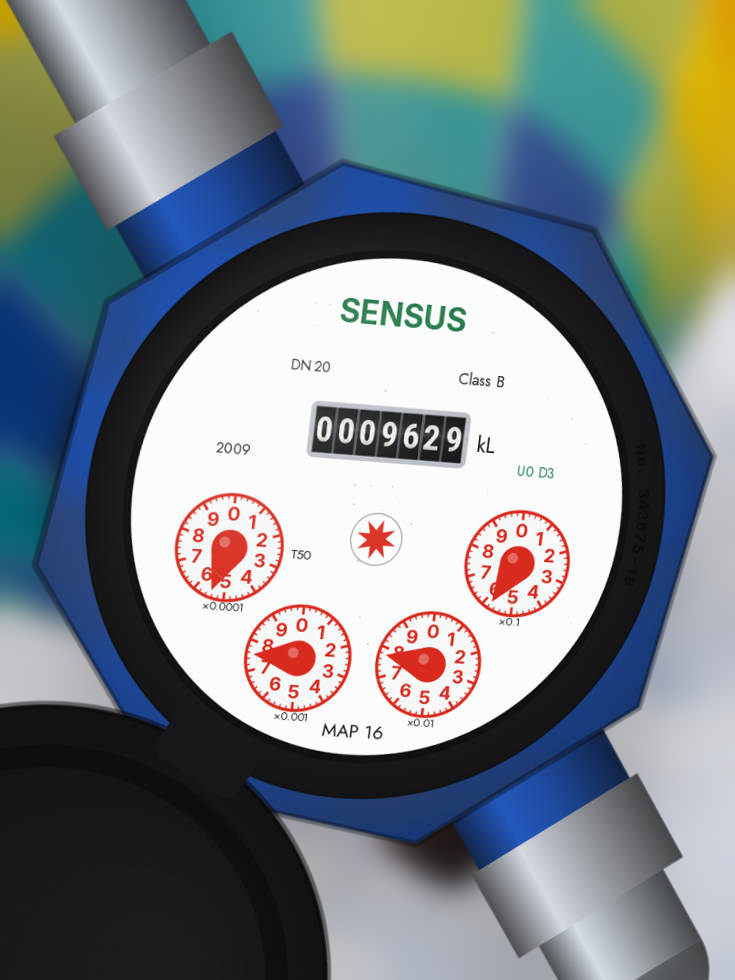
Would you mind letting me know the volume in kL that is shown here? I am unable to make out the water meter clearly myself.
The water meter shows 9629.5775 kL
